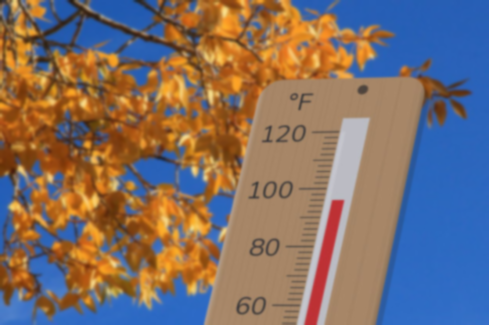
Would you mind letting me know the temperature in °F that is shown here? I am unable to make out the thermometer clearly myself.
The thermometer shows 96 °F
